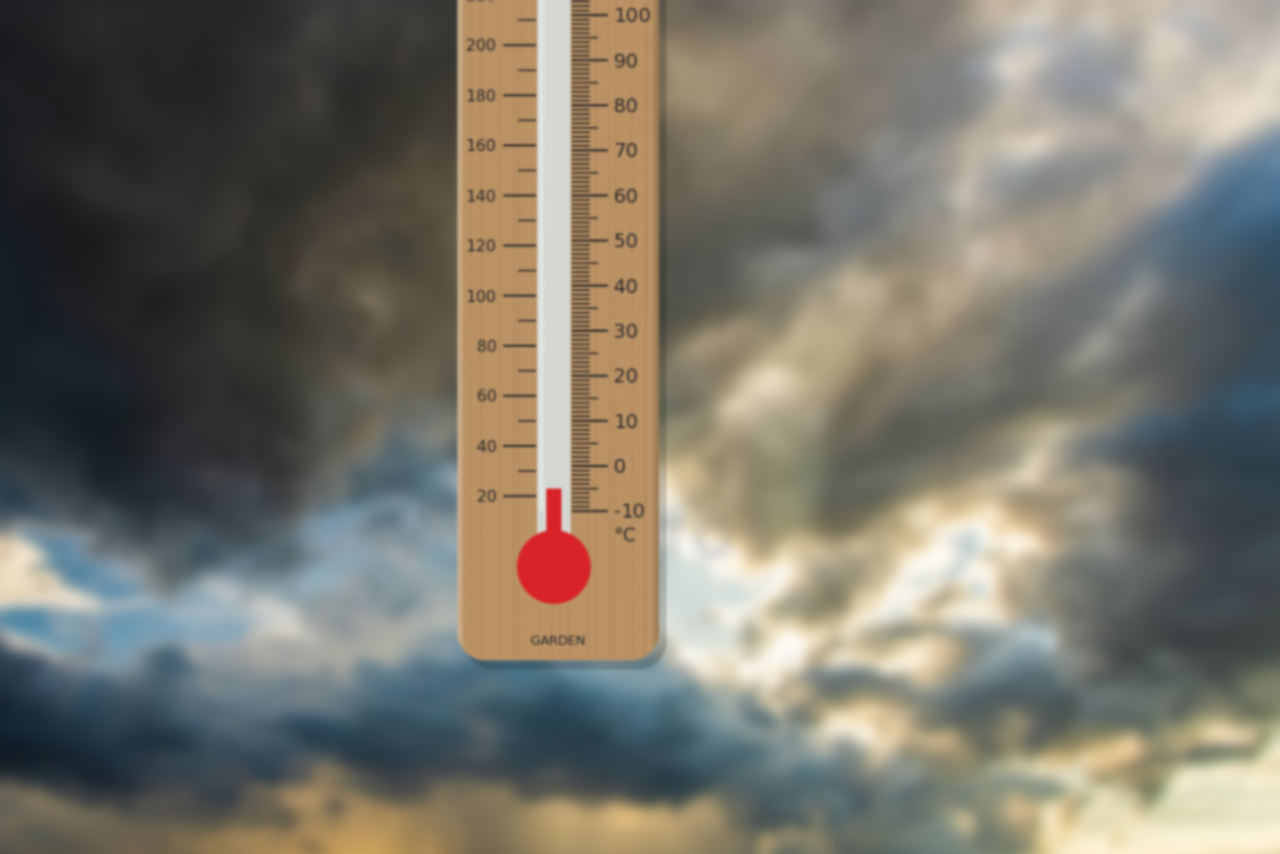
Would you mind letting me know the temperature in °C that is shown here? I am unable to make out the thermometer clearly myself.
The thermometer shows -5 °C
